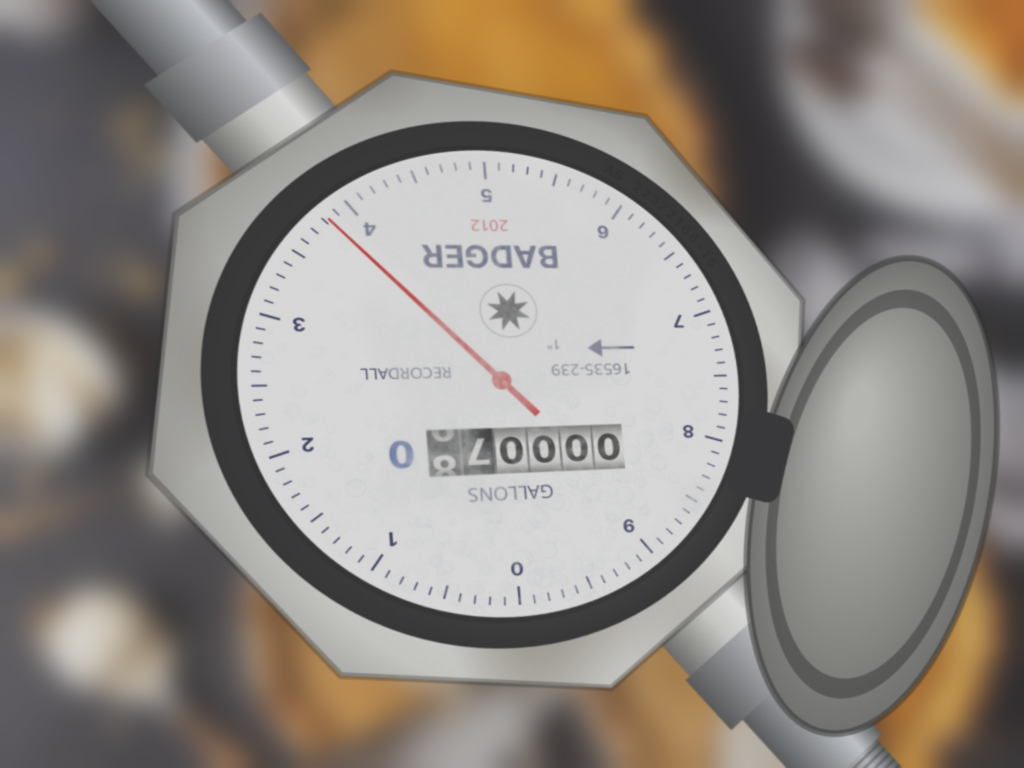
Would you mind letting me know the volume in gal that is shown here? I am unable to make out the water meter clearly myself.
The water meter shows 783.8 gal
